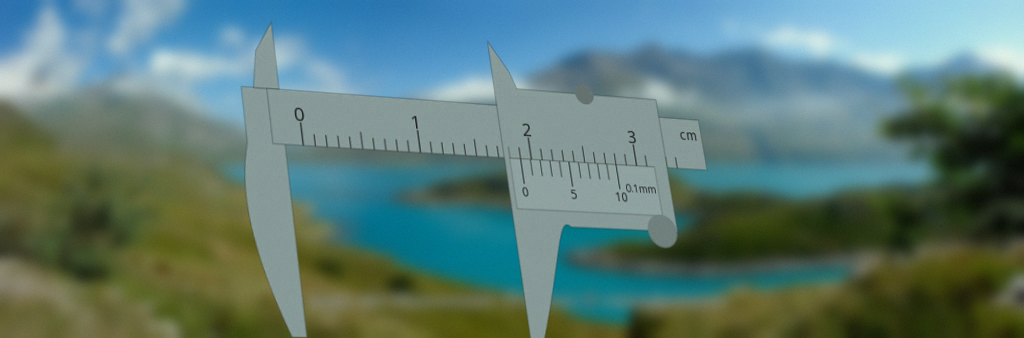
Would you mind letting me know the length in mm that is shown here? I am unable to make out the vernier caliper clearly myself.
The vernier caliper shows 19.0 mm
